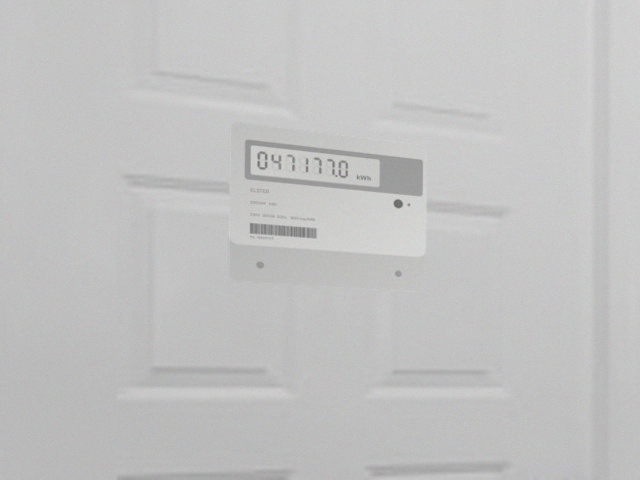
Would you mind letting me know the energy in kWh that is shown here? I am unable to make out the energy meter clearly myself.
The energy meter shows 47177.0 kWh
